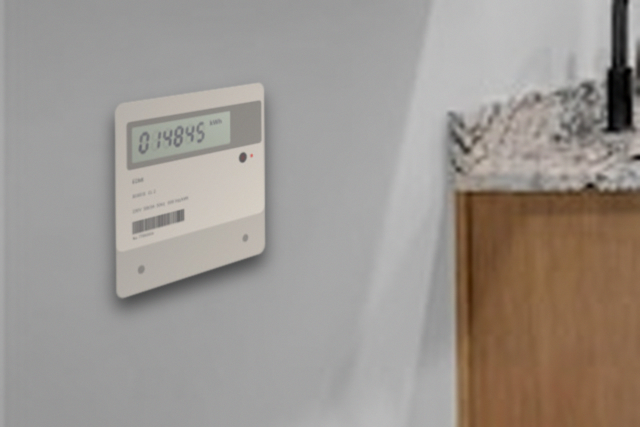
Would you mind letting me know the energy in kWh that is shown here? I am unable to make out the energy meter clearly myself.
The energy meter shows 14845 kWh
